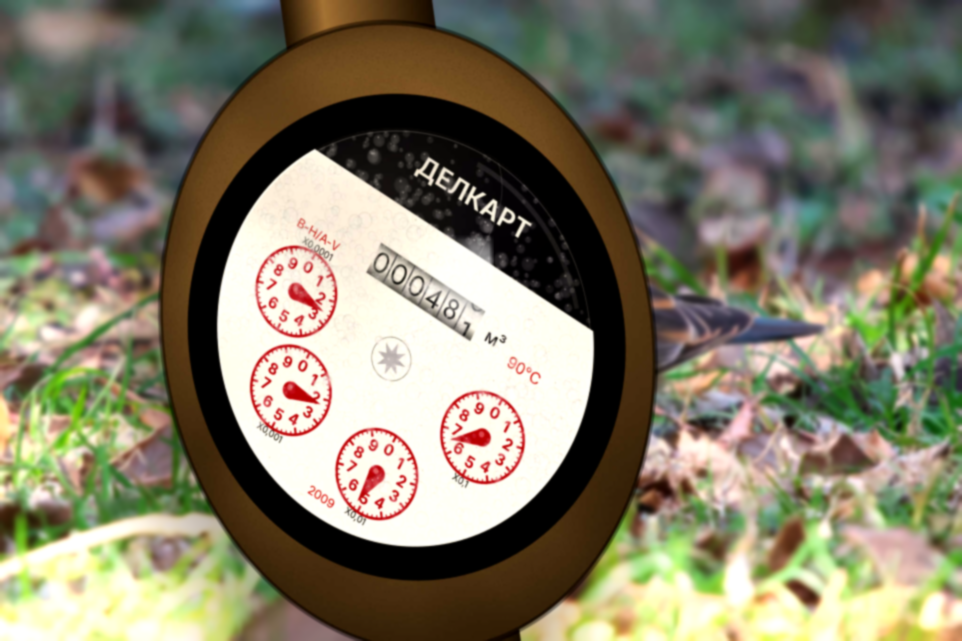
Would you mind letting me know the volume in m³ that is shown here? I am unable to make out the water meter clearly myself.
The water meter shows 480.6522 m³
